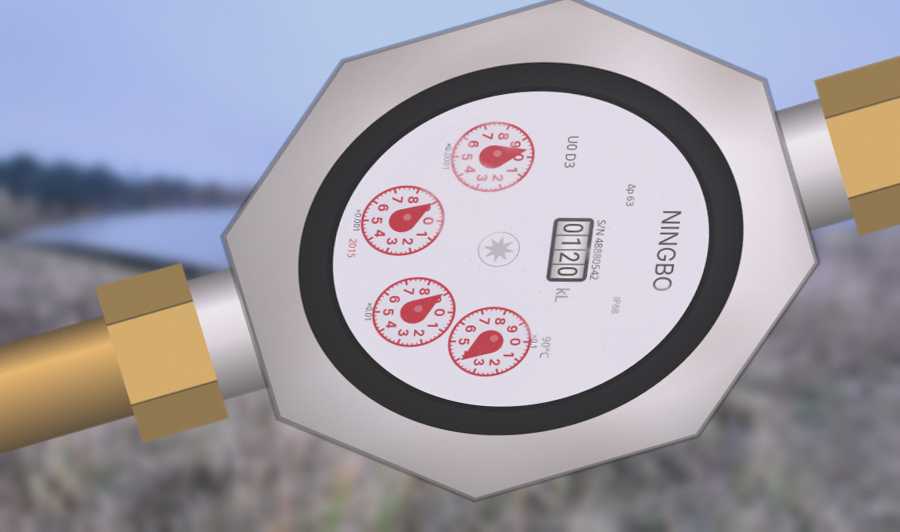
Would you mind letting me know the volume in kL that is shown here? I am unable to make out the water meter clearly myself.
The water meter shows 120.3889 kL
